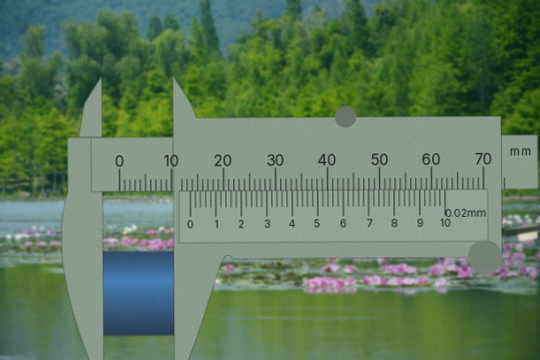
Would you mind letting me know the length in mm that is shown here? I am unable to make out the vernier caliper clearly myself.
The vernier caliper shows 13.6 mm
